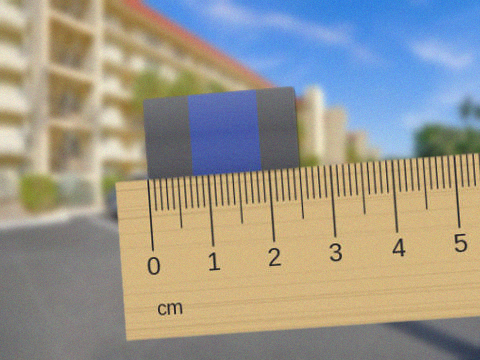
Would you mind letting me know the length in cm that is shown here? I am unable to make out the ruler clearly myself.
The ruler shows 2.5 cm
